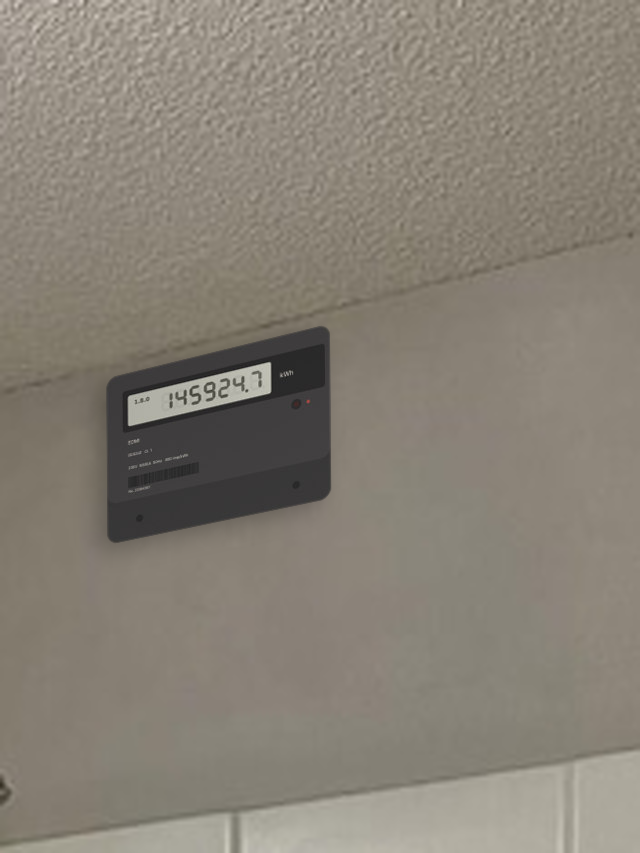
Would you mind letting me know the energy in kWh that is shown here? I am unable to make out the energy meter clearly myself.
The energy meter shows 145924.7 kWh
